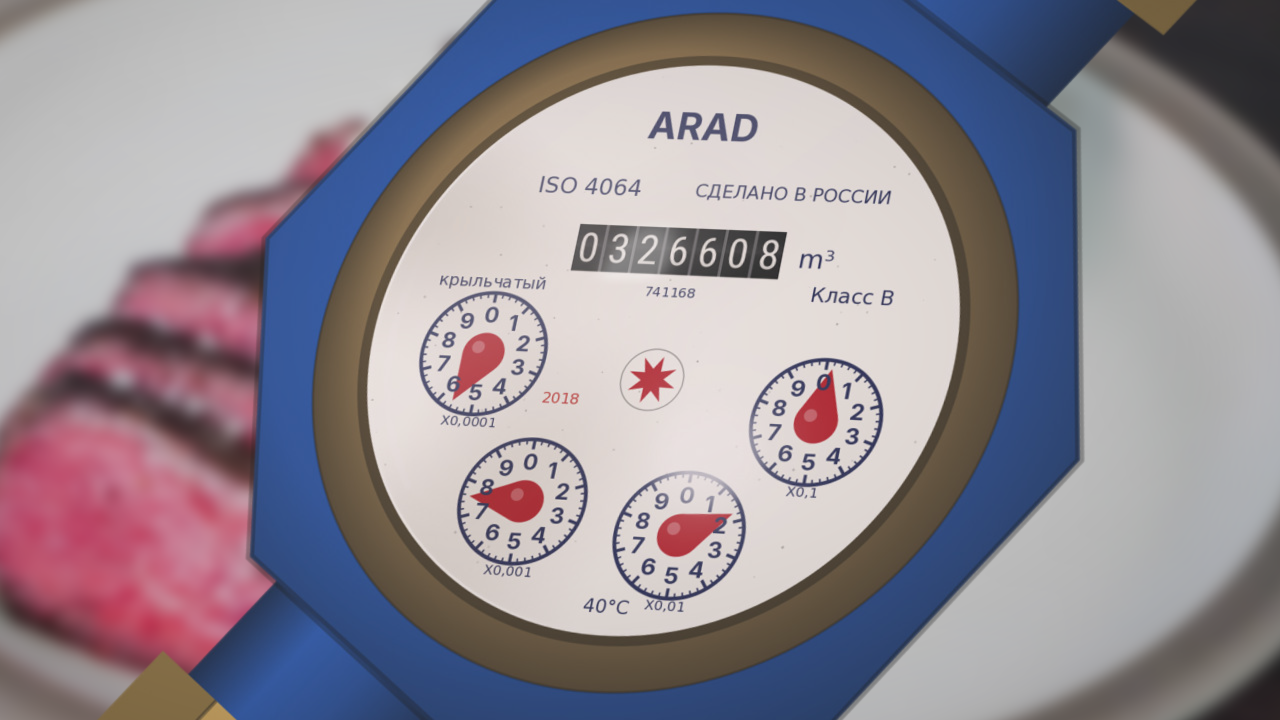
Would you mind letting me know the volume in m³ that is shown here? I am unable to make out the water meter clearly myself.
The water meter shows 326608.0175 m³
